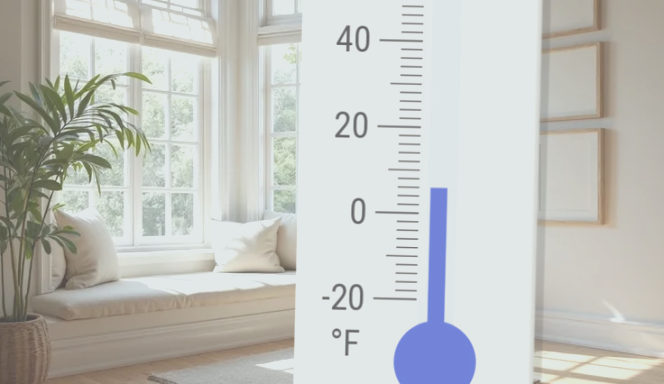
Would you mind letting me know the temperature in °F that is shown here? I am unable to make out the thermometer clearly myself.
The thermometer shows 6 °F
